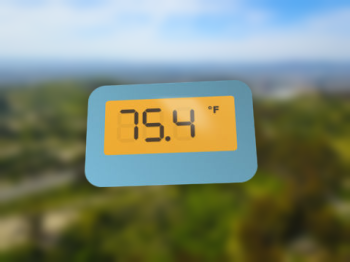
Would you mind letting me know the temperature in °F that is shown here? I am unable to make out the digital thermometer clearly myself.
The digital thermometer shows 75.4 °F
